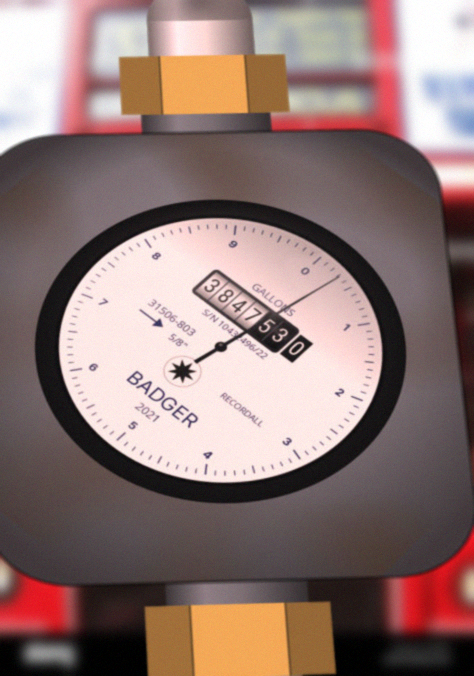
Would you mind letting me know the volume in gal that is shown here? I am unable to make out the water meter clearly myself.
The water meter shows 3847530.3 gal
